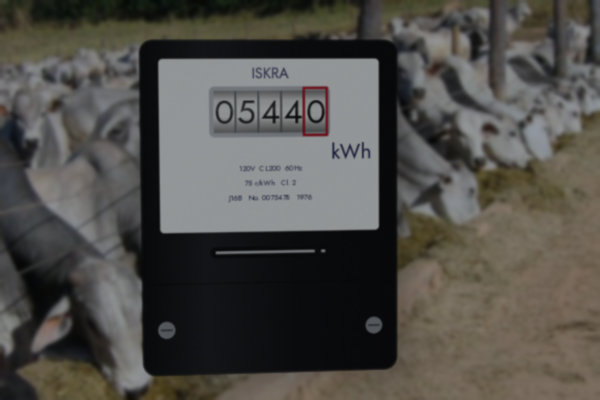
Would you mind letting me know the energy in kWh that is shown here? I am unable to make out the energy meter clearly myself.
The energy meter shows 544.0 kWh
